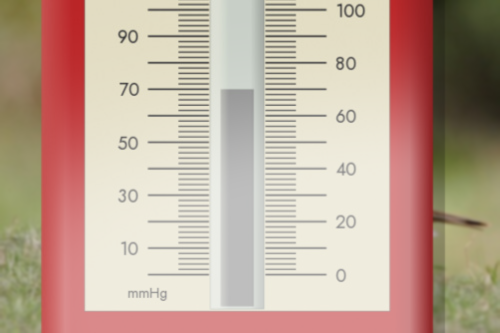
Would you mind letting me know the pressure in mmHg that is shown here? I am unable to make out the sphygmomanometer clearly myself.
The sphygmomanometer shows 70 mmHg
